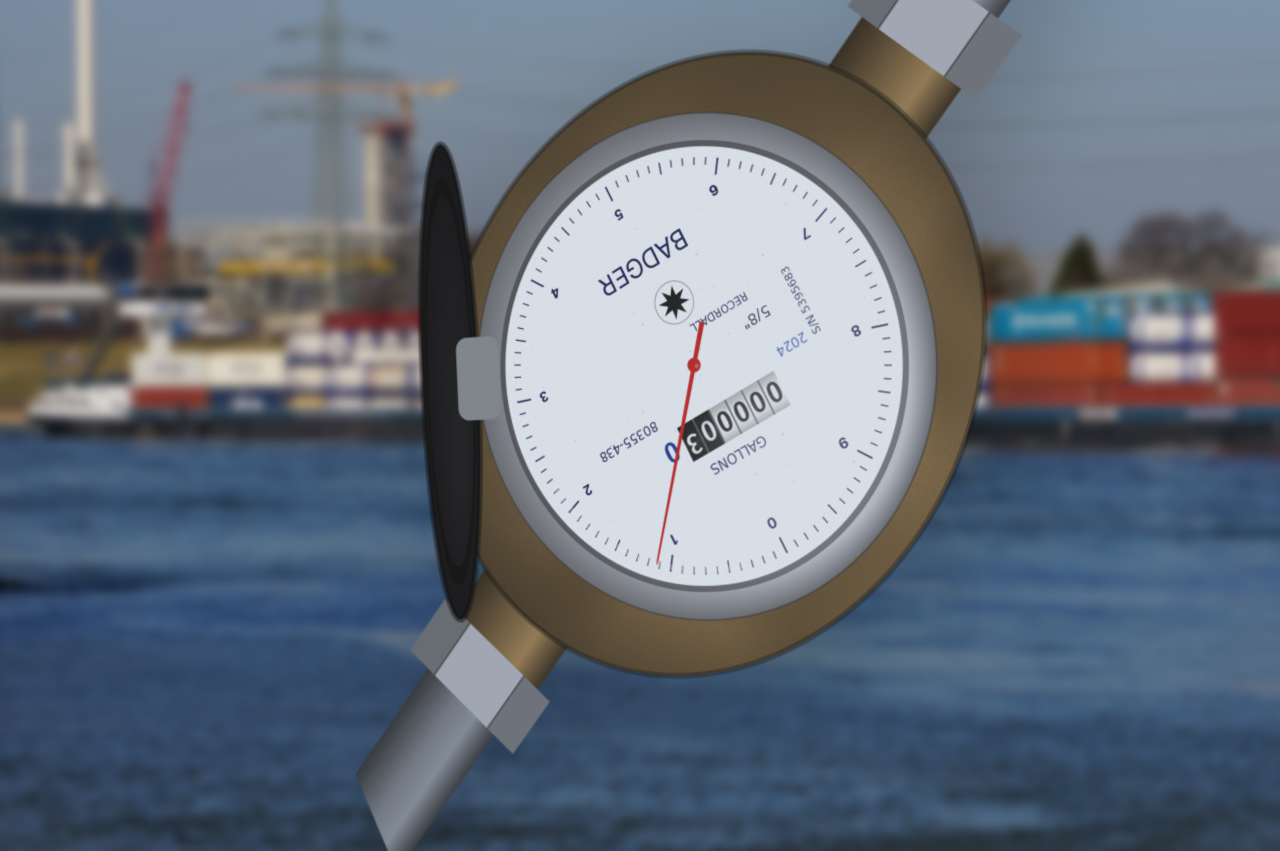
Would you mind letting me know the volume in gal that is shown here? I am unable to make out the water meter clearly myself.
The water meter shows 31.1 gal
